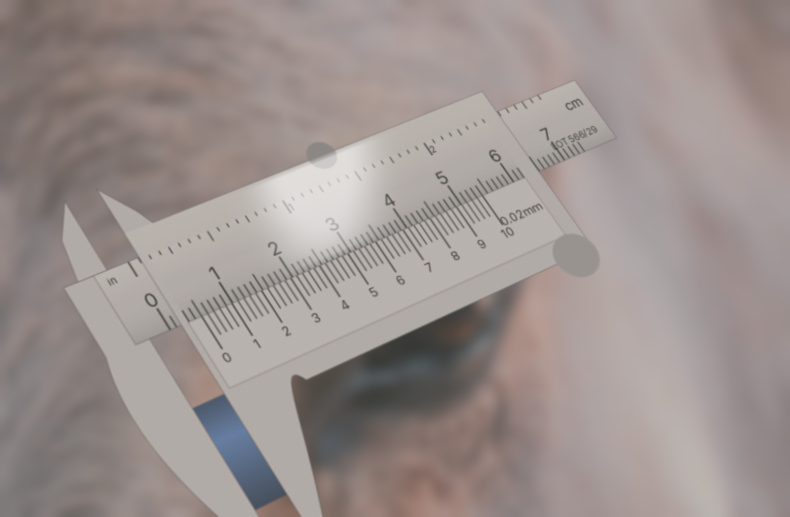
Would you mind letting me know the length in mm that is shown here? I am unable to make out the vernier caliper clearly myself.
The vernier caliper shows 5.0 mm
